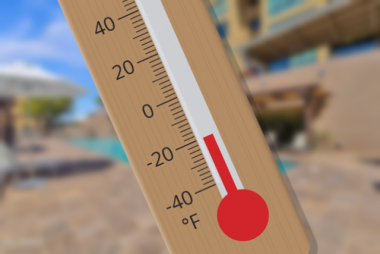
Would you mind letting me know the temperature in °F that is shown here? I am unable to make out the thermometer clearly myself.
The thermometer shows -20 °F
